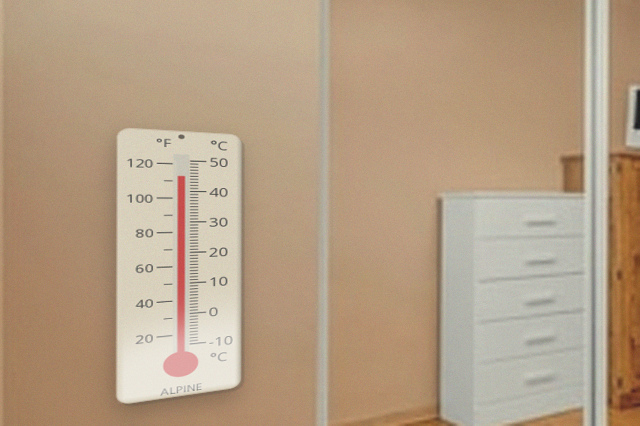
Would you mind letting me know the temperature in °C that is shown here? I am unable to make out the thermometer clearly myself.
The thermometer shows 45 °C
